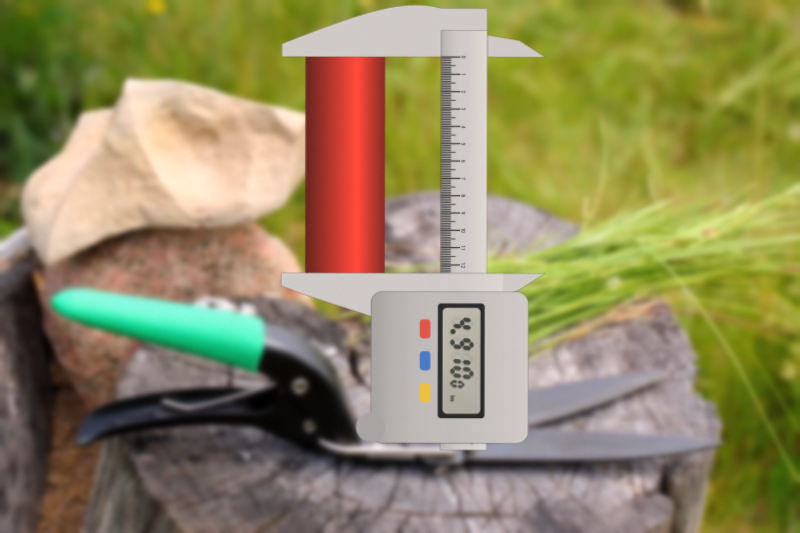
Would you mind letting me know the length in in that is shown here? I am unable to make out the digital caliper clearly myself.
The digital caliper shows 4.9100 in
